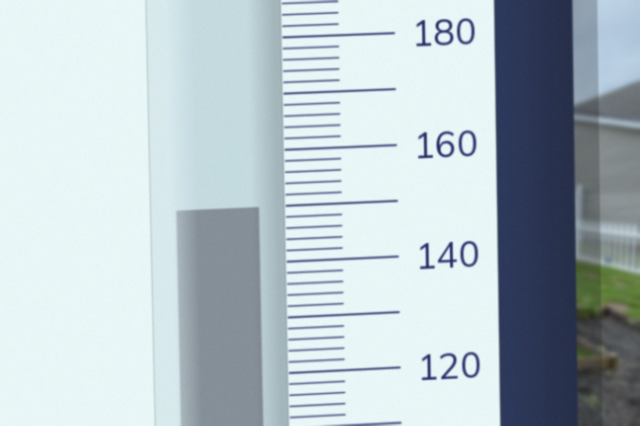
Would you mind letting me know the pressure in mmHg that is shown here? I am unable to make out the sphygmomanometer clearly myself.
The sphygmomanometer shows 150 mmHg
